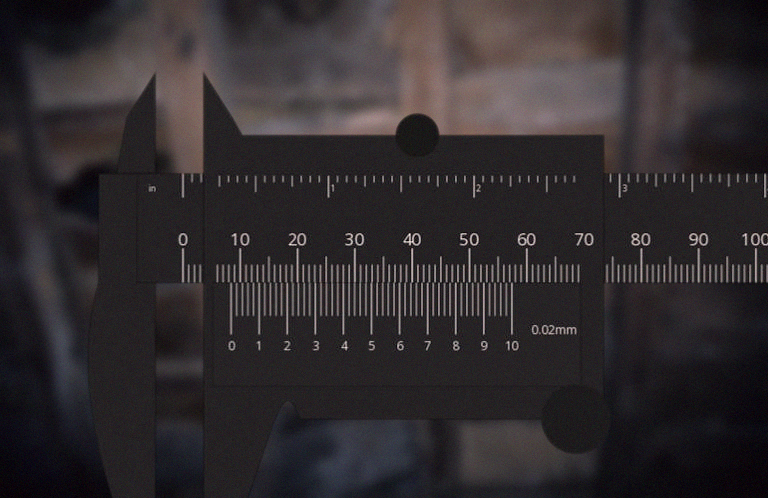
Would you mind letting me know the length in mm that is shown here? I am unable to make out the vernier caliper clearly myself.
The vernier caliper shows 8.4 mm
